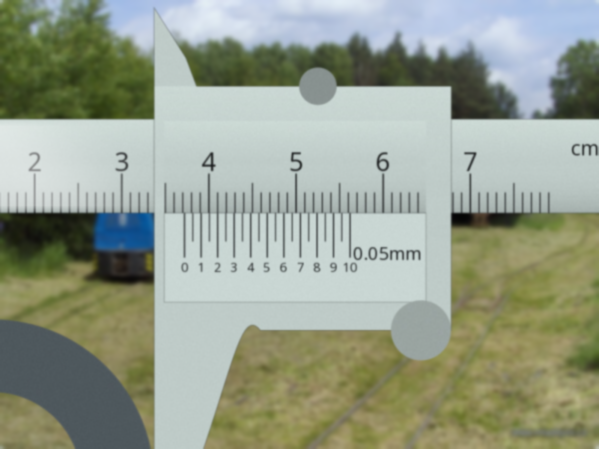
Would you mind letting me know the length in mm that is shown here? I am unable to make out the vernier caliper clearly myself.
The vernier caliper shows 37.2 mm
